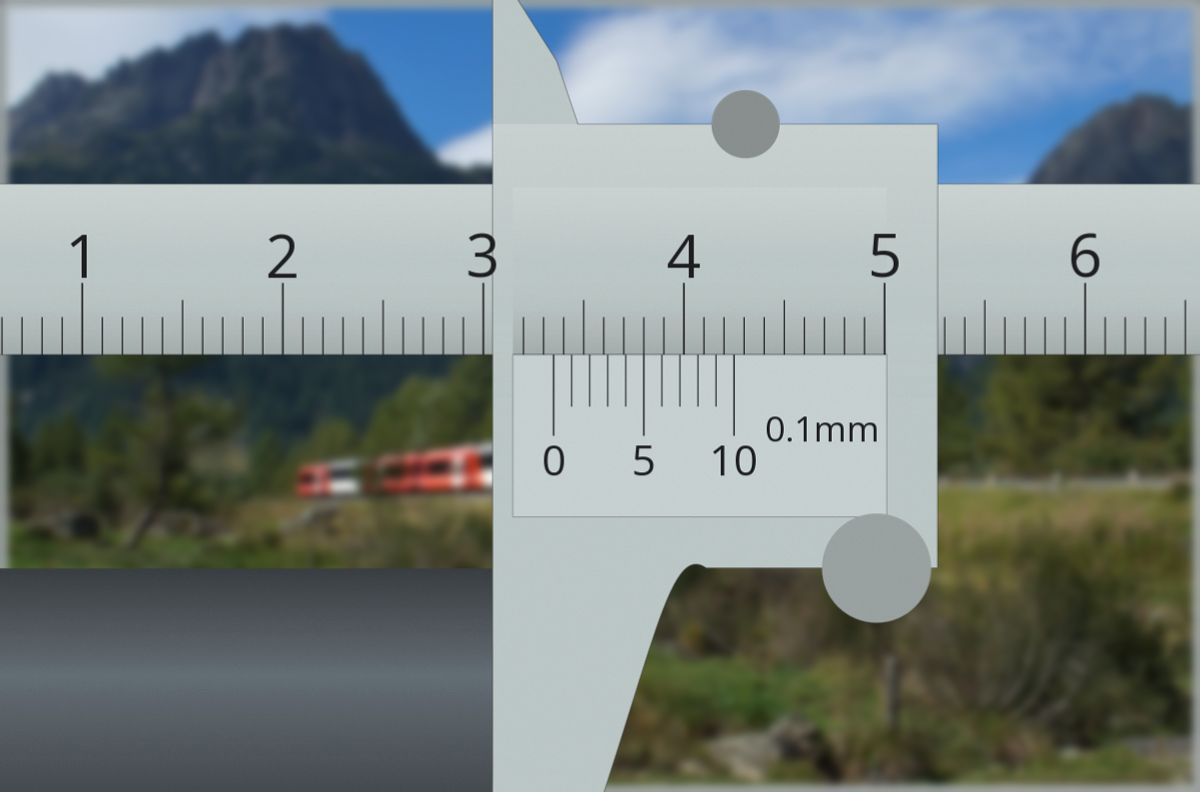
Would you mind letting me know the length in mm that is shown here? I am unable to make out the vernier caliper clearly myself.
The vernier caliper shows 33.5 mm
